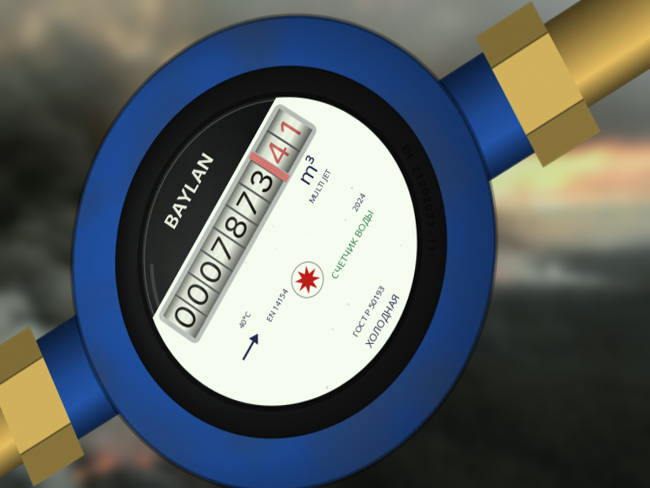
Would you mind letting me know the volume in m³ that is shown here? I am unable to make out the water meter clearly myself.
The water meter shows 7873.41 m³
